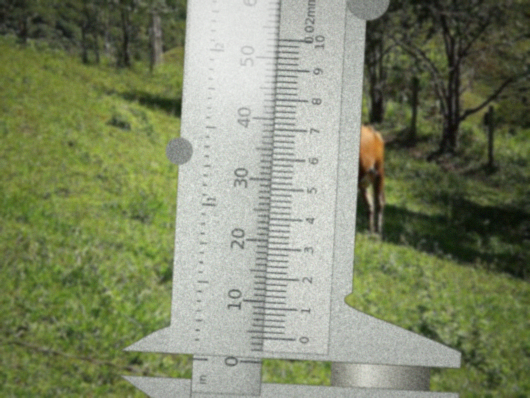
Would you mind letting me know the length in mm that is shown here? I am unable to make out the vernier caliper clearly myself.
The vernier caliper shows 4.0 mm
